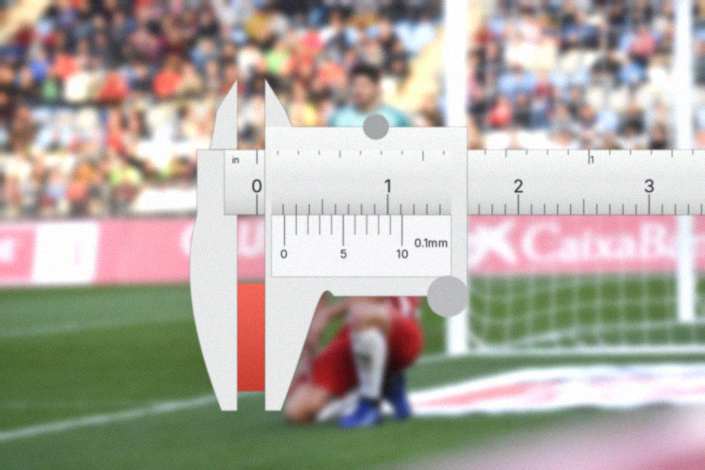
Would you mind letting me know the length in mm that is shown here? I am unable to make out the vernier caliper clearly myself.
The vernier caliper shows 2.1 mm
